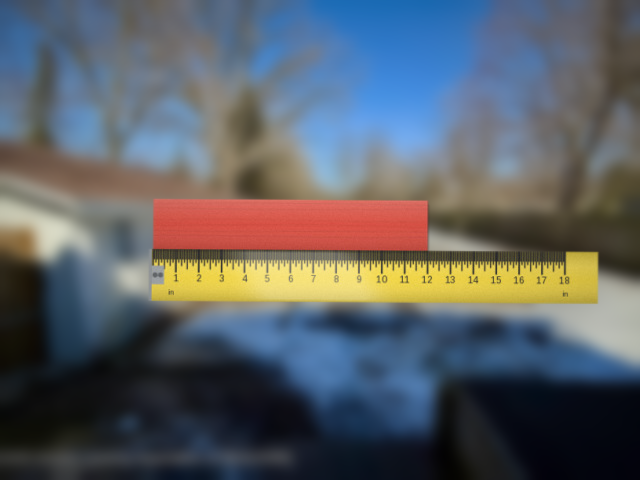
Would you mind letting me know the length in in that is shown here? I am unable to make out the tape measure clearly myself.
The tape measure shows 12 in
